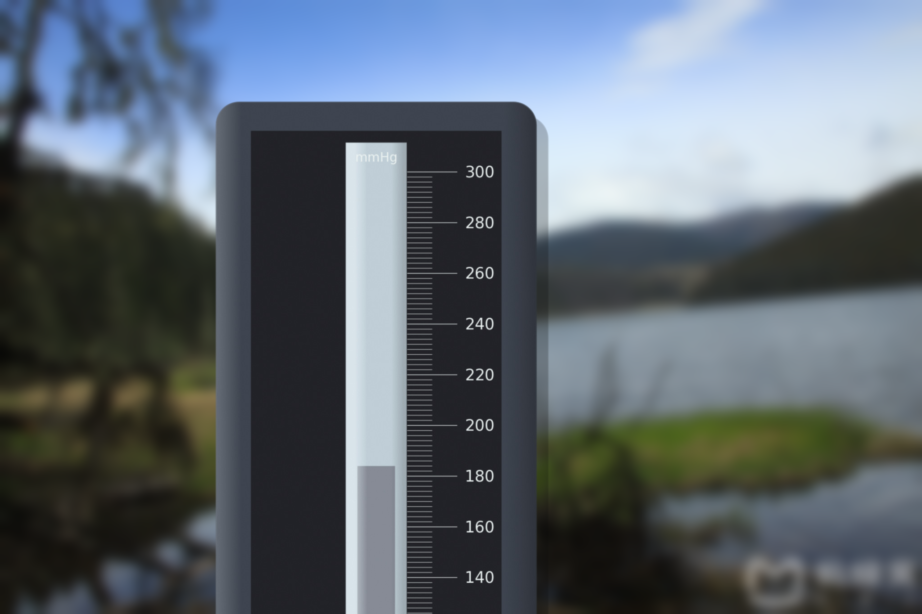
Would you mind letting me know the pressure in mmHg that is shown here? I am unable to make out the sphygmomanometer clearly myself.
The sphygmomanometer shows 184 mmHg
